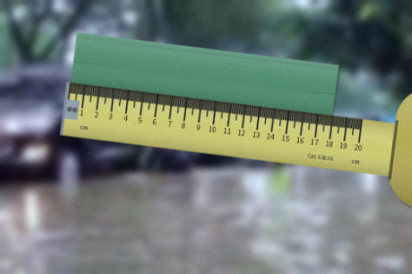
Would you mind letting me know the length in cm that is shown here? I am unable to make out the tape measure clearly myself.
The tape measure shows 18 cm
